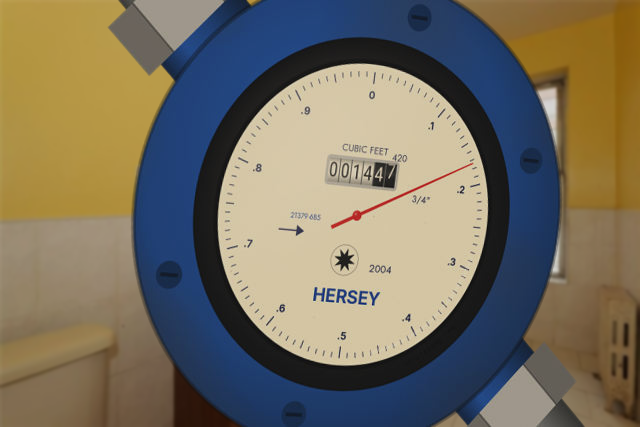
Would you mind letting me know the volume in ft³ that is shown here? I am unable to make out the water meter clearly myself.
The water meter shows 1447.17 ft³
